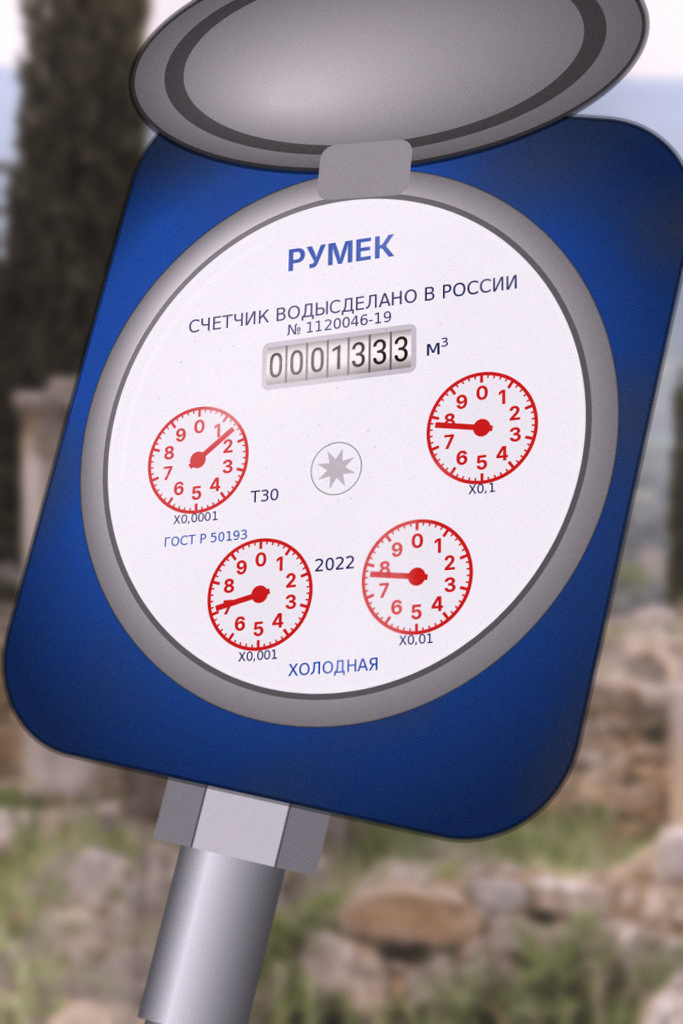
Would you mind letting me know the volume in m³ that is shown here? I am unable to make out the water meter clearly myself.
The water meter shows 1333.7771 m³
